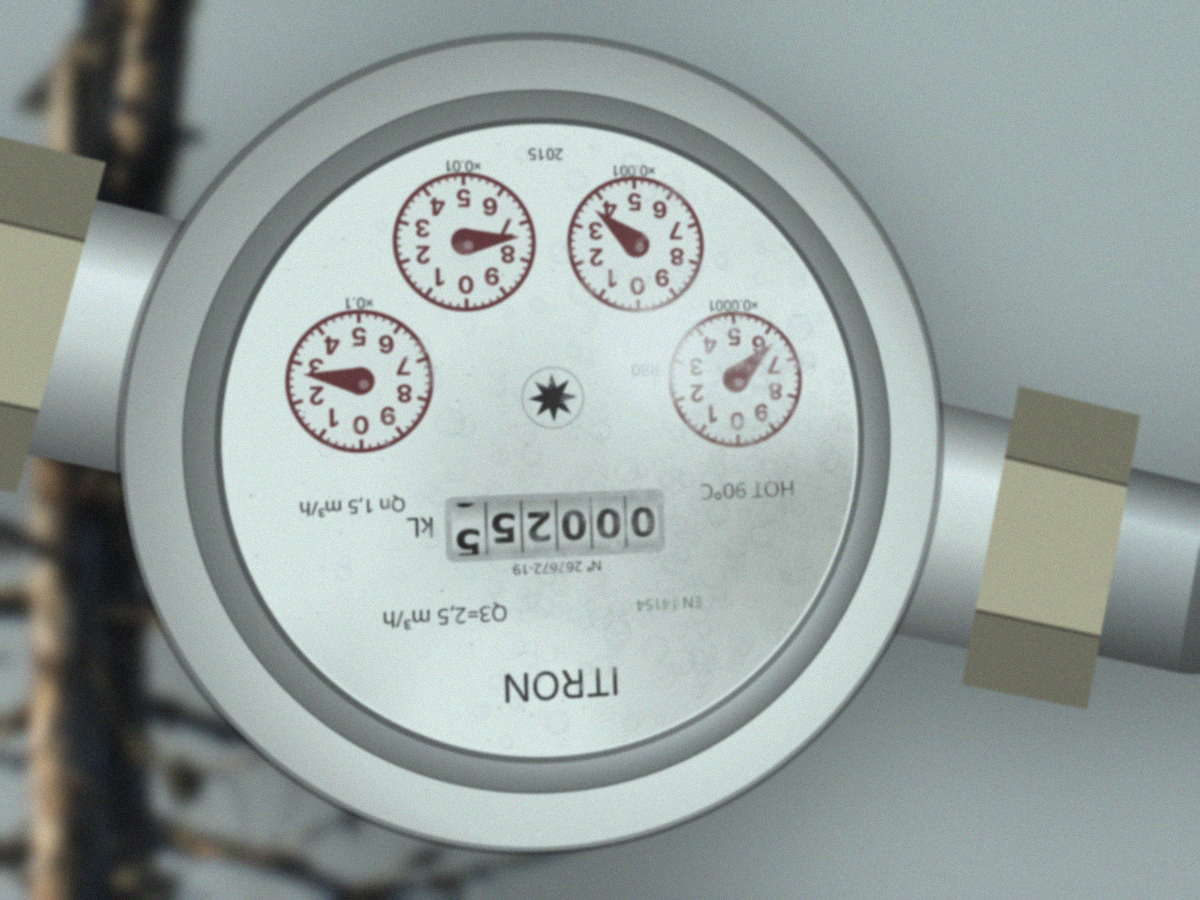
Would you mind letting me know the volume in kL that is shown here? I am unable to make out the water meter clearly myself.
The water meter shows 255.2736 kL
